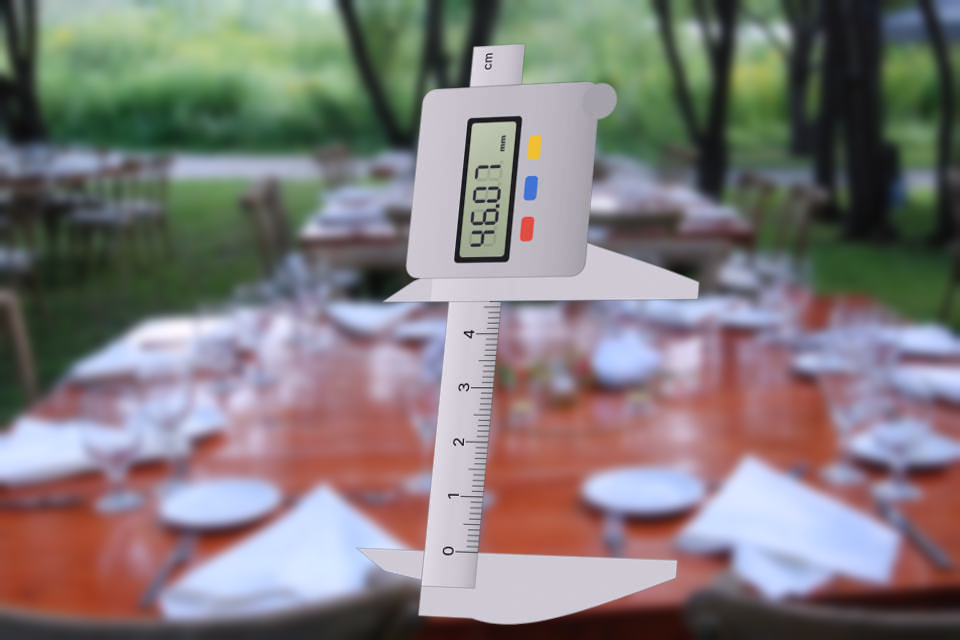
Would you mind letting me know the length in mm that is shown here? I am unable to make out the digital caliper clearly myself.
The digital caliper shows 46.07 mm
